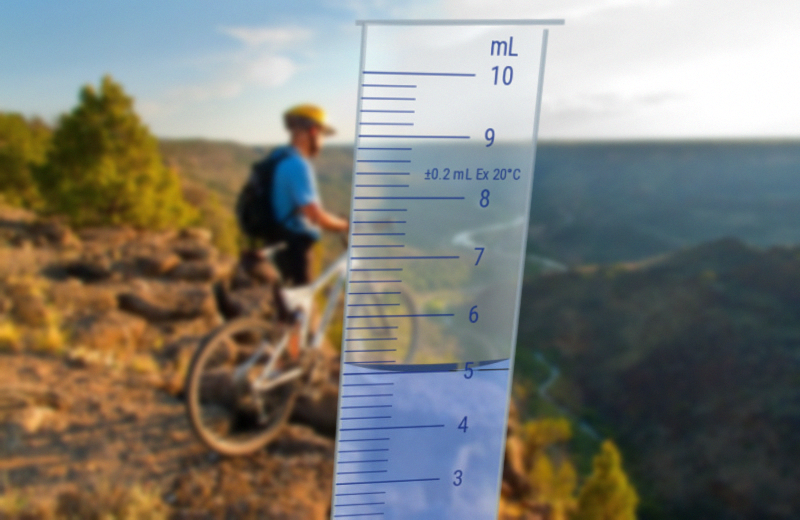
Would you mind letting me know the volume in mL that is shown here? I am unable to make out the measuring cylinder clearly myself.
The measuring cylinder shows 5 mL
